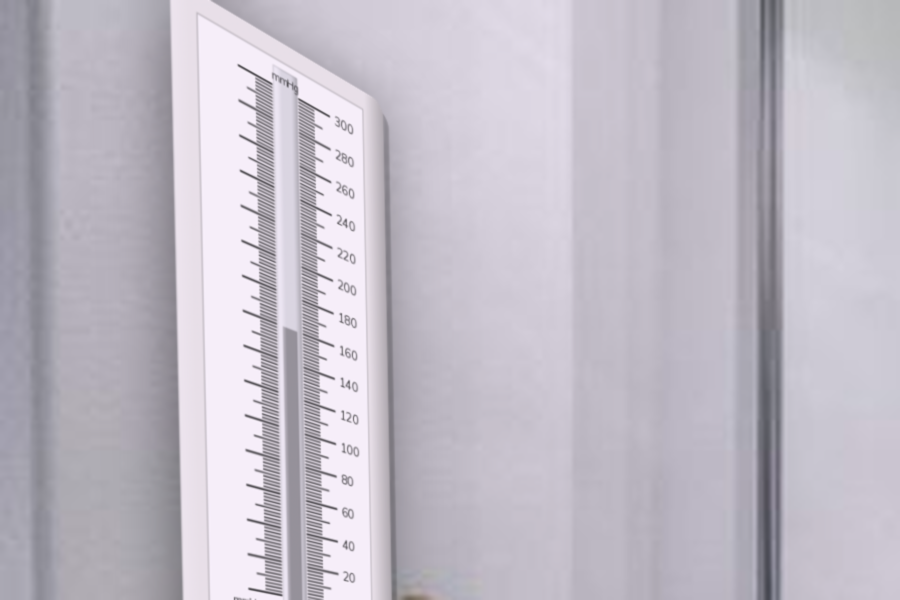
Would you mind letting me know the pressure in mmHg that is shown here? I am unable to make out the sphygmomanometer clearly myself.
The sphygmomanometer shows 160 mmHg
